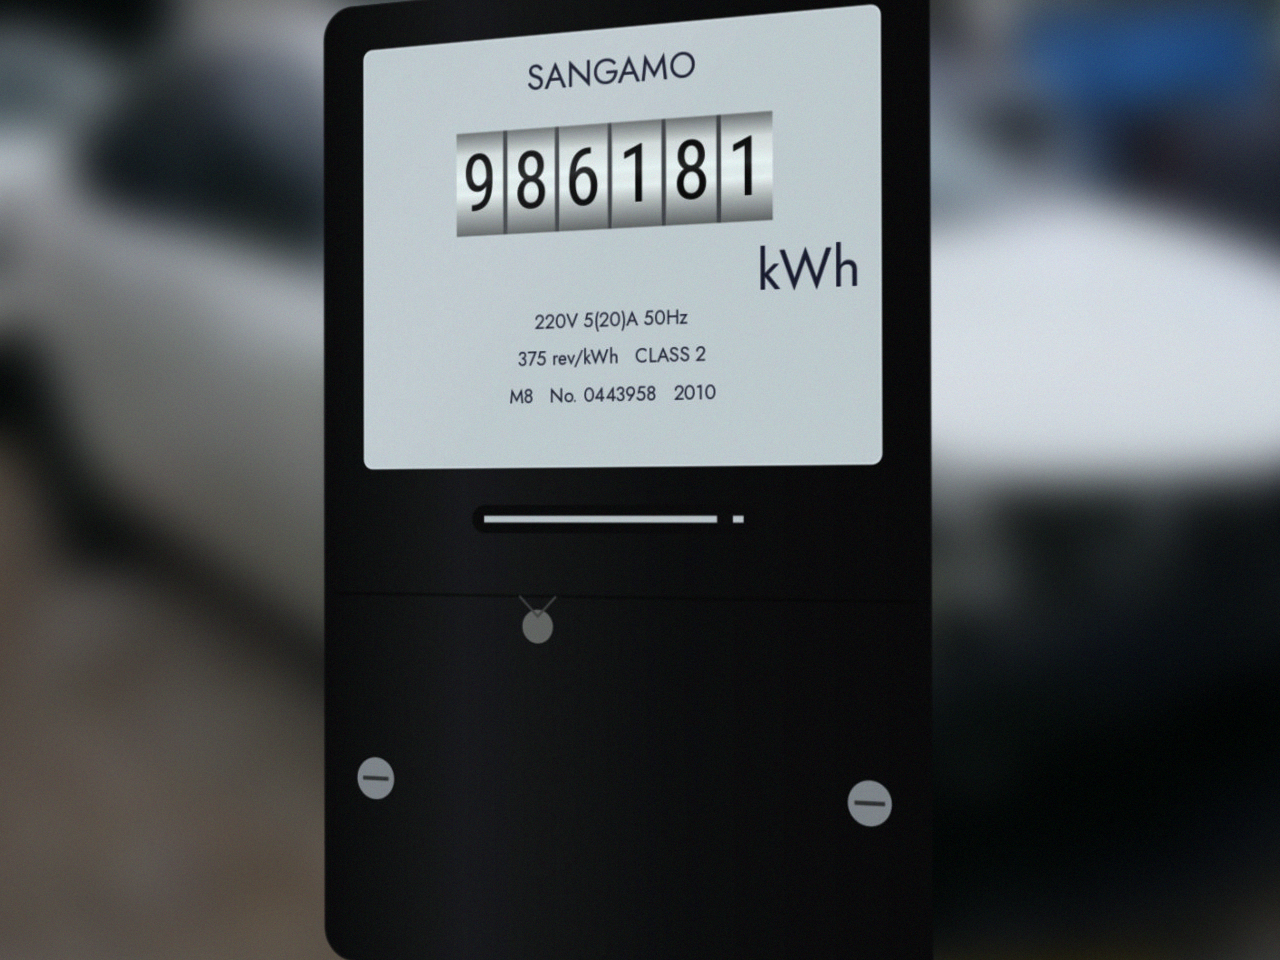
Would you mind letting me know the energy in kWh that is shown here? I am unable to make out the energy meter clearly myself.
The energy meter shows 986181 kWh
